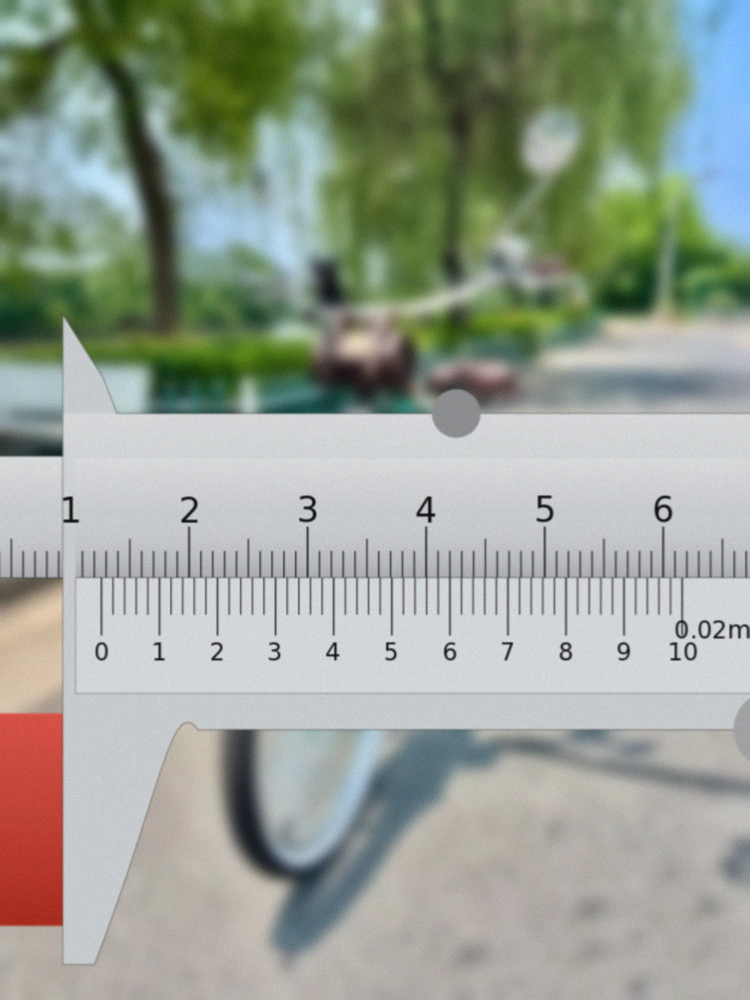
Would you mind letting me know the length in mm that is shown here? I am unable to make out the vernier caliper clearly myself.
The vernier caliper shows 12.6 mm
